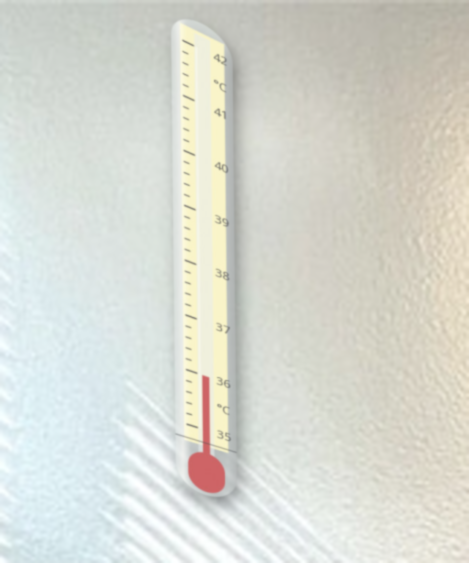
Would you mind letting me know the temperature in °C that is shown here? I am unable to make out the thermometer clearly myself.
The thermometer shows 36 °C
